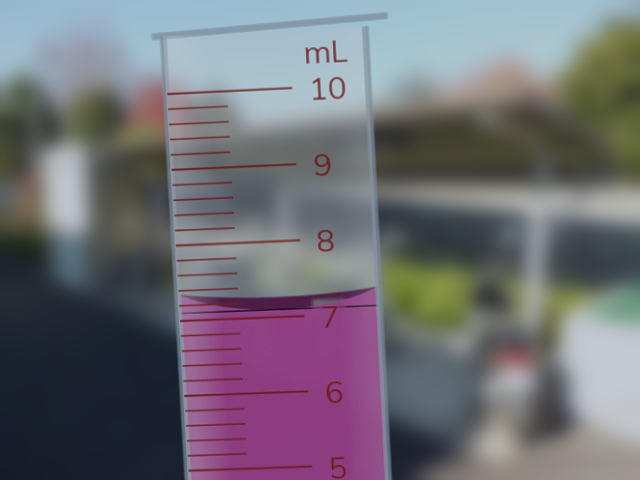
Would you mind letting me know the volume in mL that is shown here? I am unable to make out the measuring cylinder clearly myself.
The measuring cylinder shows 7.1 mL
